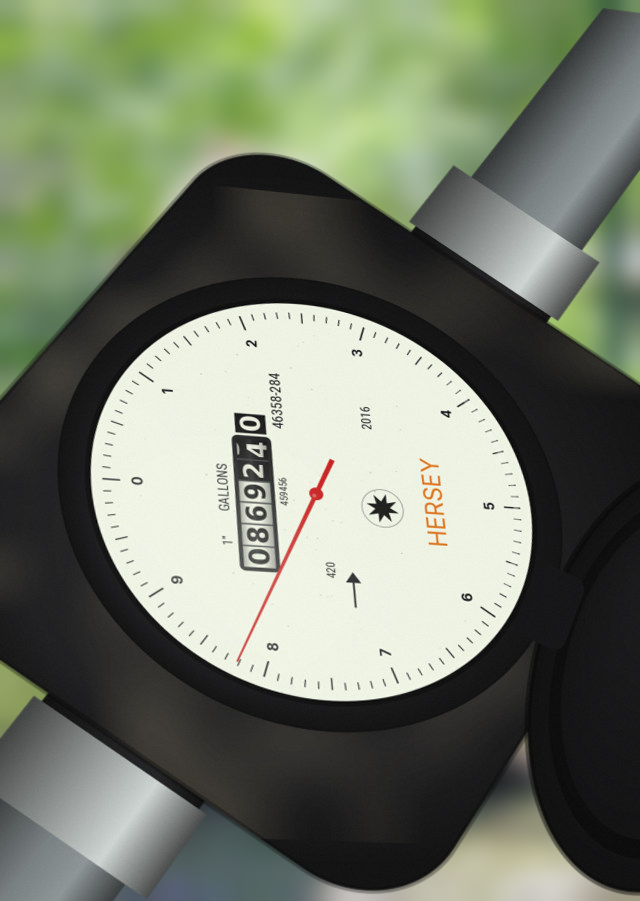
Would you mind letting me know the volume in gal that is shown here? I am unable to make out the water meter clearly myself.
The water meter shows 869238.2 gal
